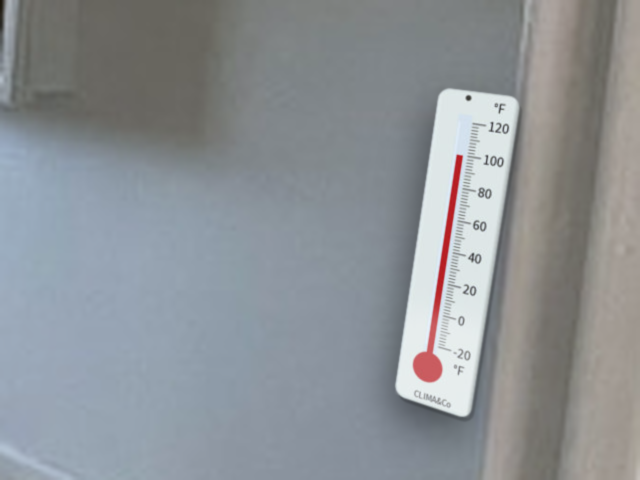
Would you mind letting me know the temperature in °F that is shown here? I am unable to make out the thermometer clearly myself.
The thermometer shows 100 °F
